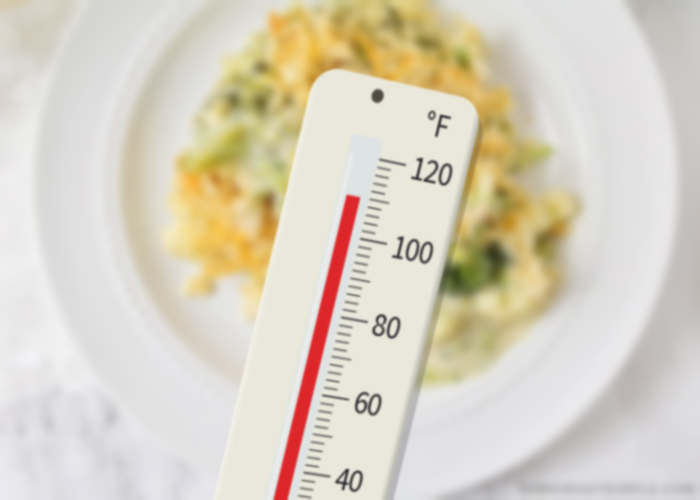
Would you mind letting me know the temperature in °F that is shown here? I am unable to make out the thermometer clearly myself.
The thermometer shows 110 °F
